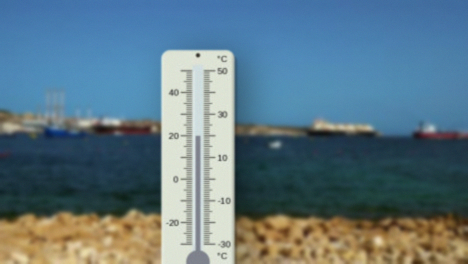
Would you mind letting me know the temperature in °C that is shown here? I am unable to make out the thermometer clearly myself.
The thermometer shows 20 °C
